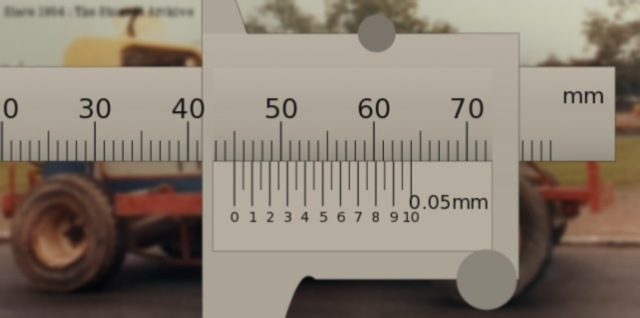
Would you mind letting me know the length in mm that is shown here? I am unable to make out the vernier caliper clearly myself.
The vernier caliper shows 45.0 mm
